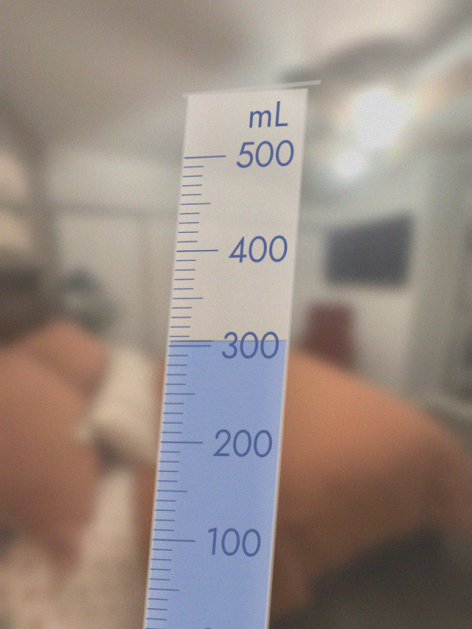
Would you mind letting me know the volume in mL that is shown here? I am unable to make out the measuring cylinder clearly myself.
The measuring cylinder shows 305 mL
